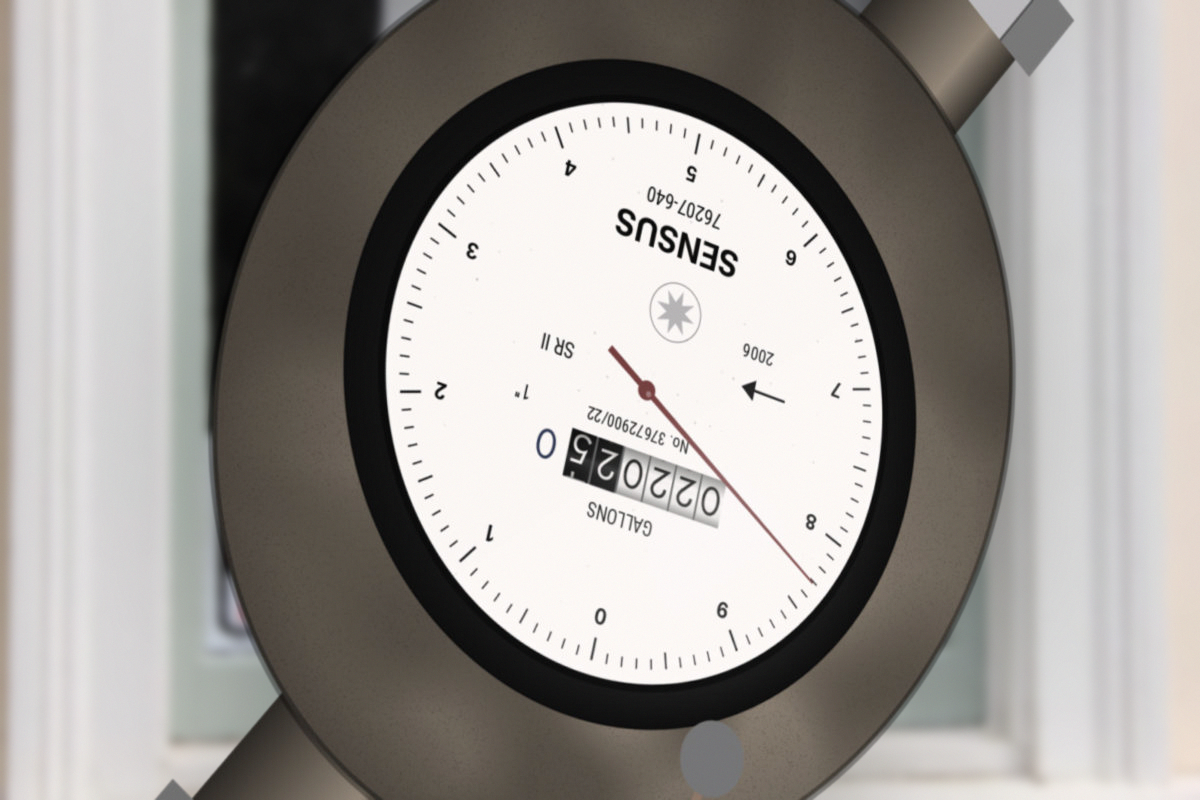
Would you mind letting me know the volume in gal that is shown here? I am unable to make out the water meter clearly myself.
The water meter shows 220248.3 gal
